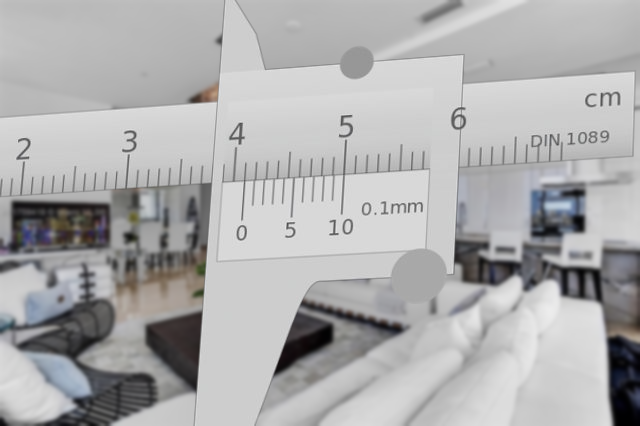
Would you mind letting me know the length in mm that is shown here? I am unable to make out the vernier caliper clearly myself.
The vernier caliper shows 41.0 mm
